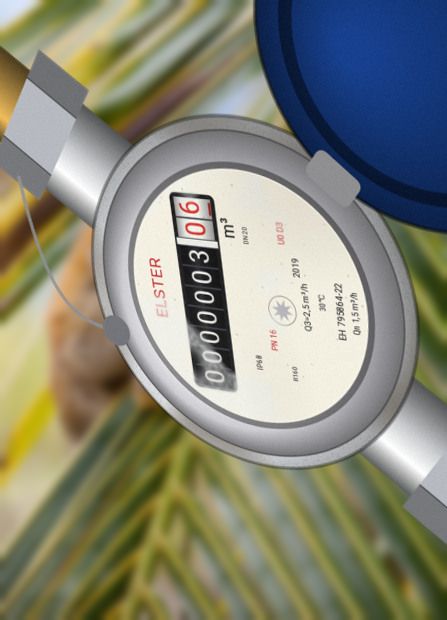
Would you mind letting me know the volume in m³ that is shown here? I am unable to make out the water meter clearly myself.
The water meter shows 3.06 m³
